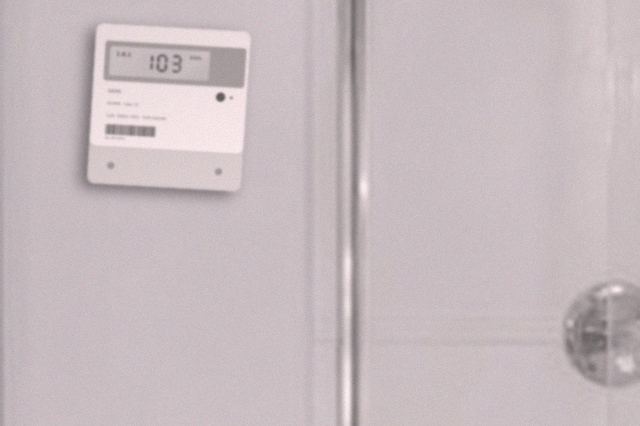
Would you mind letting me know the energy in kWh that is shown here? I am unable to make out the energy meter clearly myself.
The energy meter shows 103 kWh
